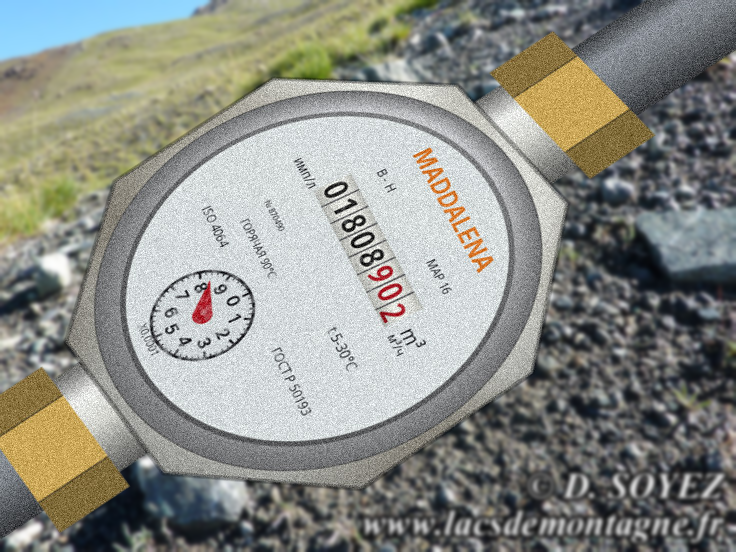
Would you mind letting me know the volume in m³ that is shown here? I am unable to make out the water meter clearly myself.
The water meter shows 1808.9018 m³
